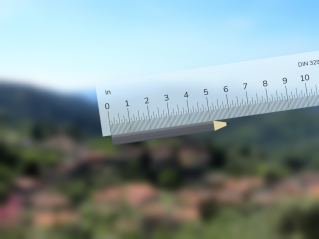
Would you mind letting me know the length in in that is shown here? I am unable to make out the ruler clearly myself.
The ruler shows 6 in
